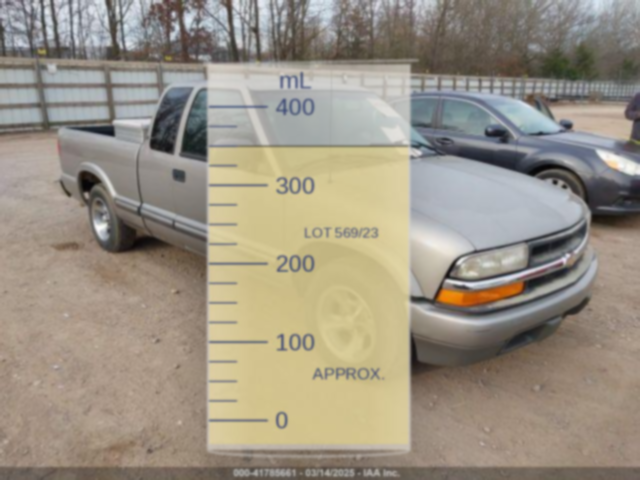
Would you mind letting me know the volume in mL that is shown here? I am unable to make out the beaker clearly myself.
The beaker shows 350 mL
